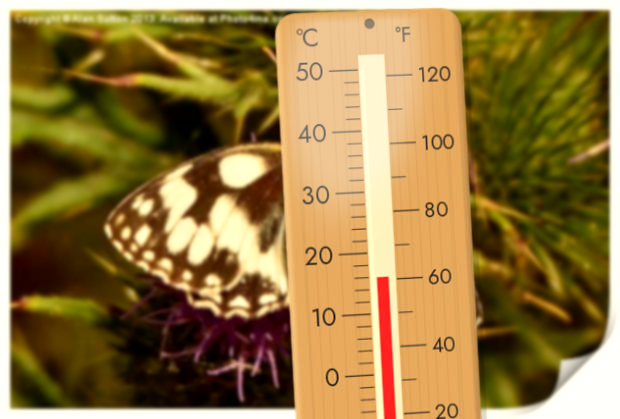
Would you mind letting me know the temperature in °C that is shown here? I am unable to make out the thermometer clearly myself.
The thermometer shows 16 °C
